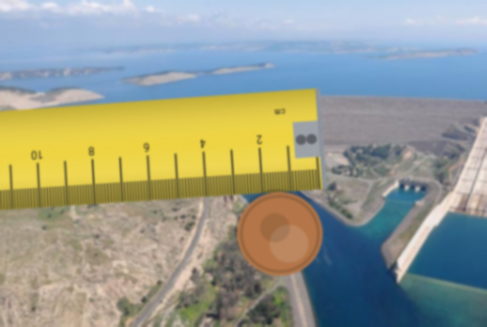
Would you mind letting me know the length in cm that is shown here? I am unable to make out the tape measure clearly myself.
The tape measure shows 3 cm
